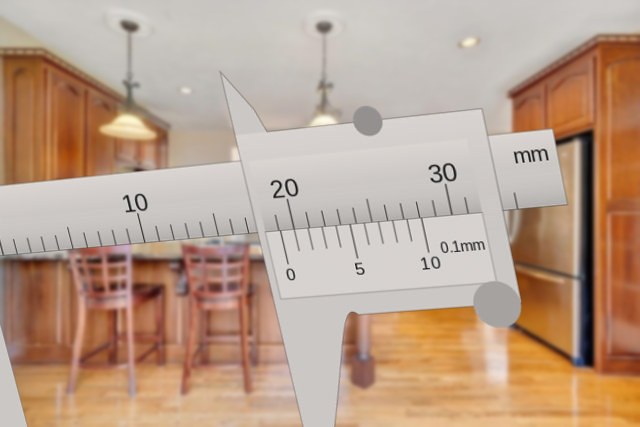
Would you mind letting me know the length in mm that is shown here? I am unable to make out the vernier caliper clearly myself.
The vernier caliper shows 19.1 mm
